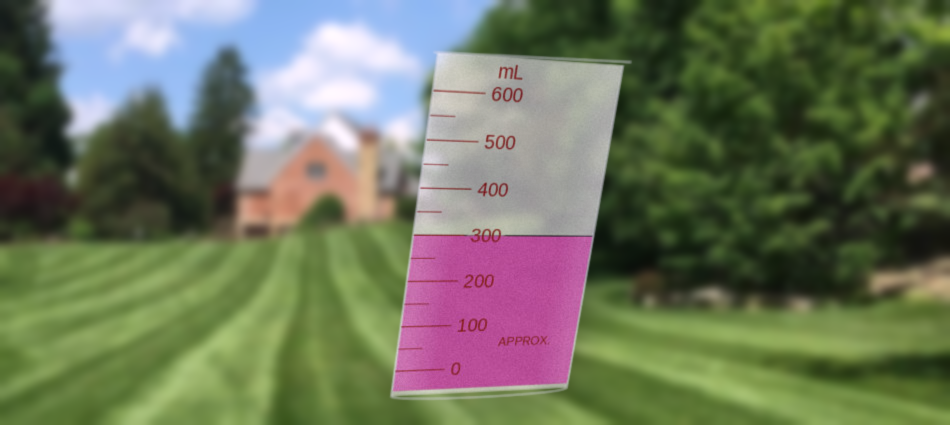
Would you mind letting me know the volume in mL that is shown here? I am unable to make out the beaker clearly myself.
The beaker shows 300 mL
